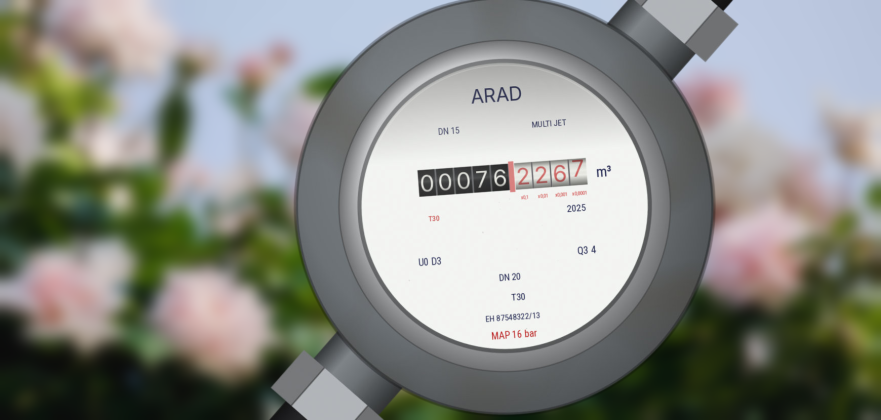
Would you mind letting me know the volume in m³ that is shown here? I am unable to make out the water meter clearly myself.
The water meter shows 76.2267 m³
